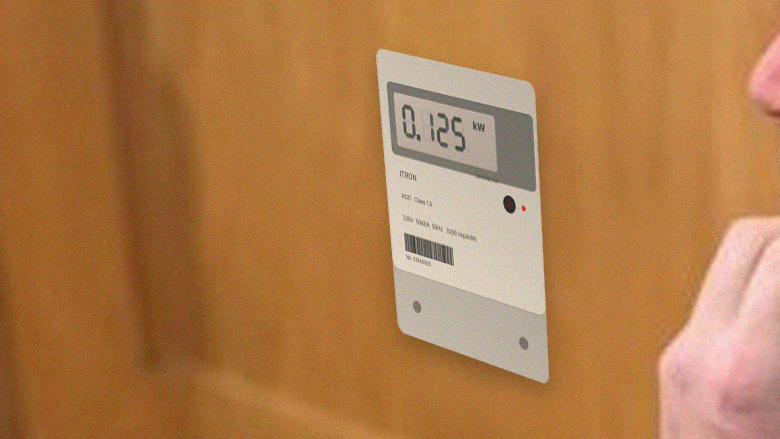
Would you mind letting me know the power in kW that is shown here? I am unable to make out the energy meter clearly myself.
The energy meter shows 0.125 kW
